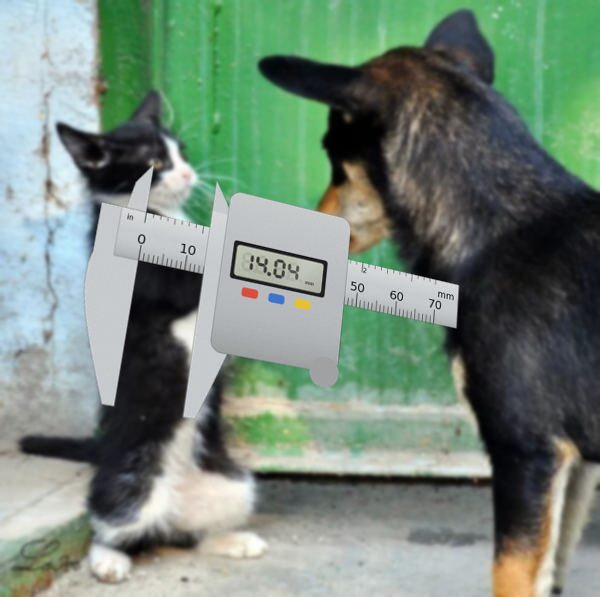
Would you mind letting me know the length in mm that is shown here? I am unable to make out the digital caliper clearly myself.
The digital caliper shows 14.04 mm
